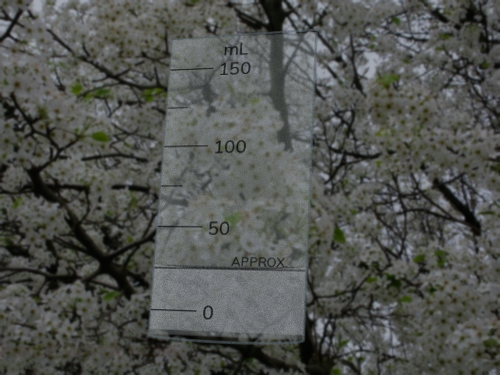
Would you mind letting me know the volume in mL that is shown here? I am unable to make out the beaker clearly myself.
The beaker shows 25 mL
